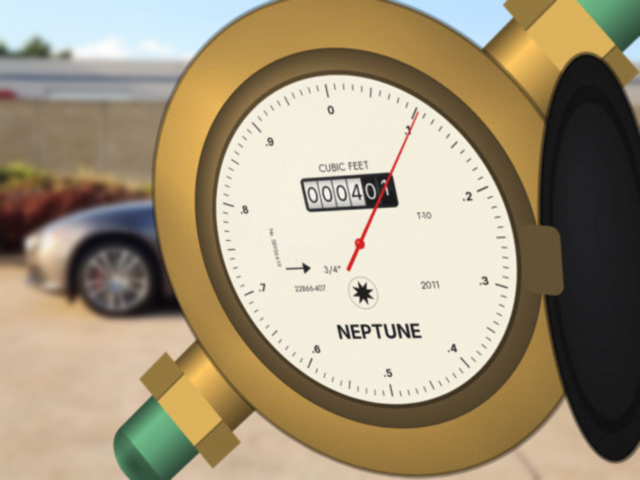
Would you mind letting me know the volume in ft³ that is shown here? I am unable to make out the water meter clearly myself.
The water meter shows 401.10 ft³
